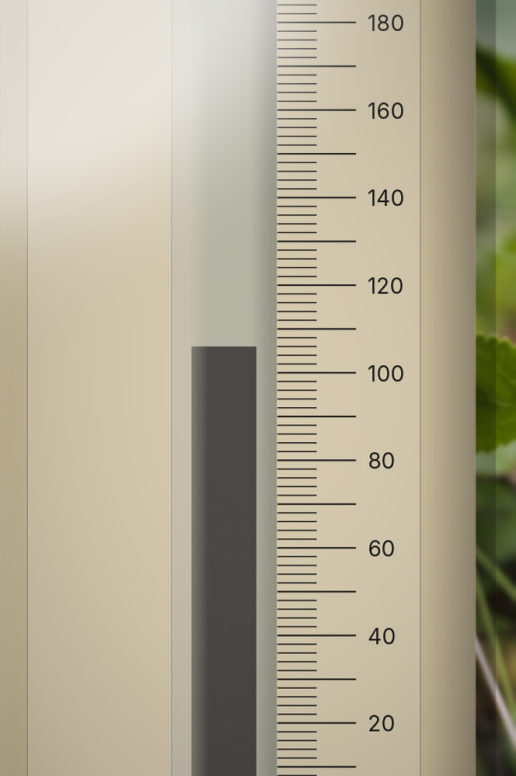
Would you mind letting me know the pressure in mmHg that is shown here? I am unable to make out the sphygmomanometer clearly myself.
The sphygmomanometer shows 106 mmHg
